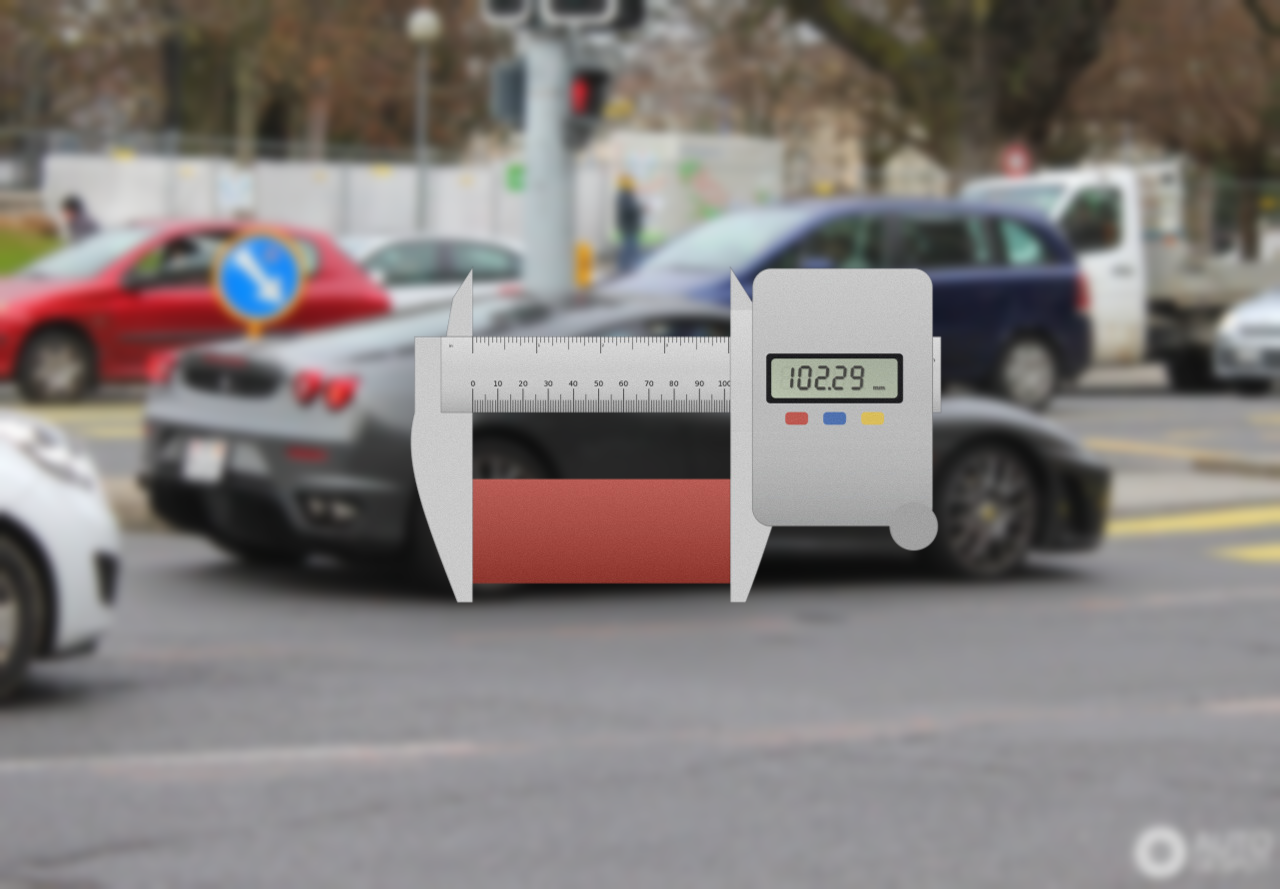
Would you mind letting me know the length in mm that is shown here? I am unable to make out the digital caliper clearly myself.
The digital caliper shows 102.29 mm
